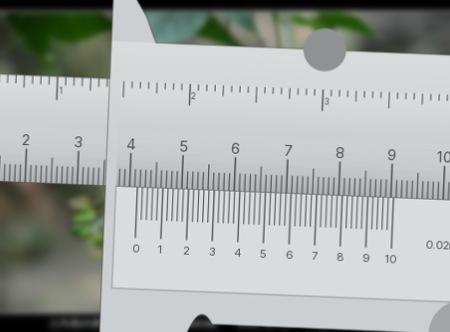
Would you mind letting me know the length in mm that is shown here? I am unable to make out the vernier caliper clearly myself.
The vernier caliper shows 41.5 mm
